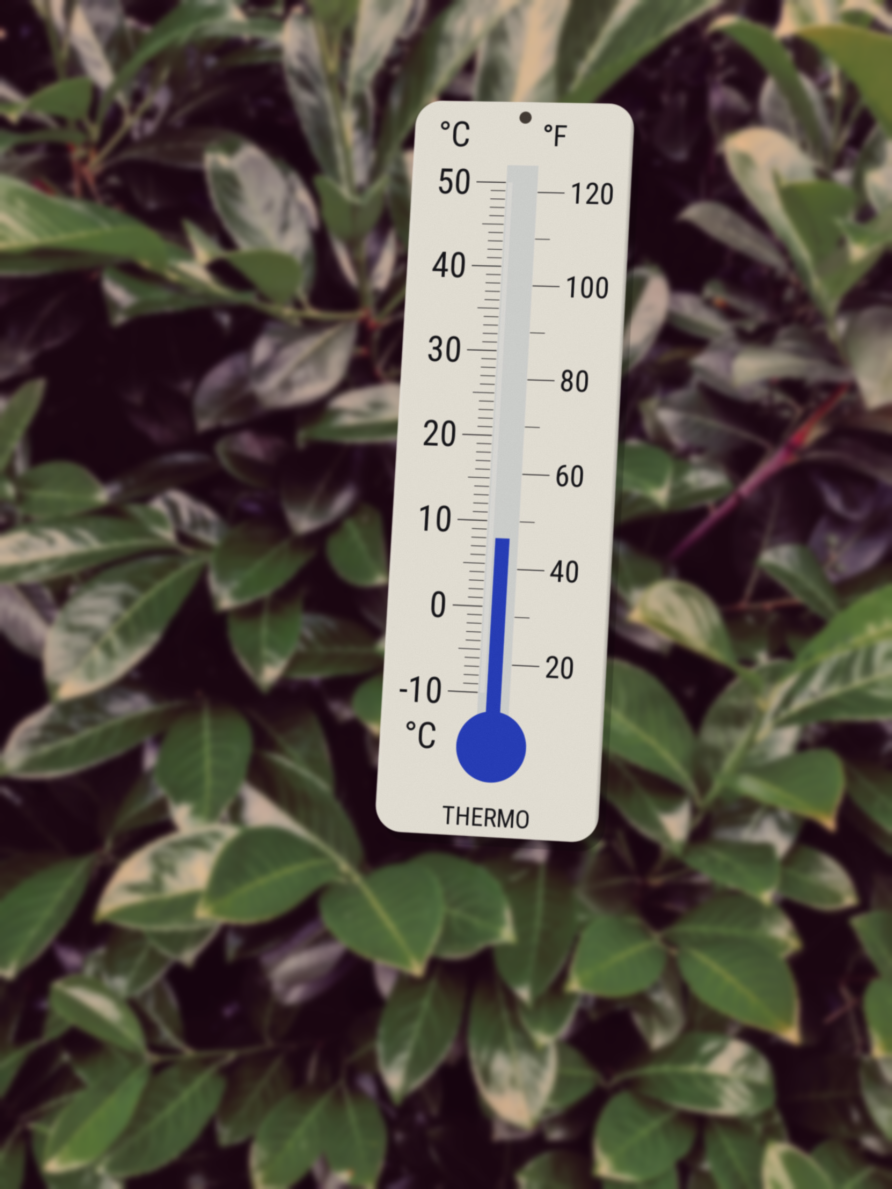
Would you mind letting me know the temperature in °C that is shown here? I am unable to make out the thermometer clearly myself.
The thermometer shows 8 °C
